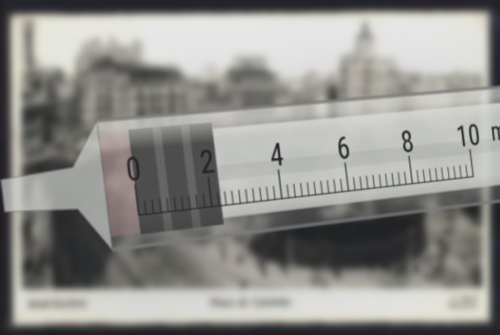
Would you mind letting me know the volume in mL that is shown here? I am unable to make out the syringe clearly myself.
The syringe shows 0 mL
